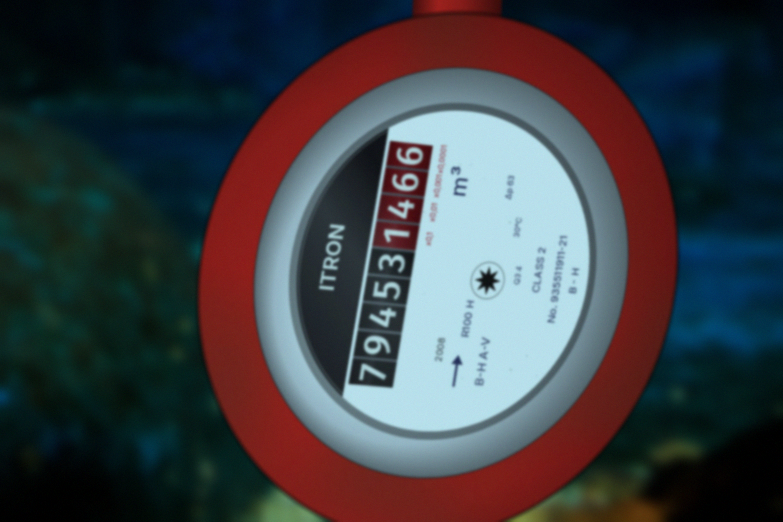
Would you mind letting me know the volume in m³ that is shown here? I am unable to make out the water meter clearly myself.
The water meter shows 79453.1466 m³
